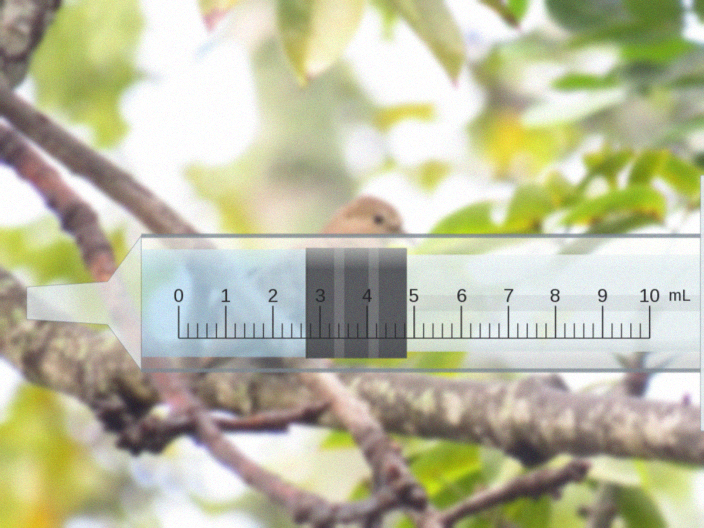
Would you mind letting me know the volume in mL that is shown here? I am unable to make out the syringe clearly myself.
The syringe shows 2.7 mL
